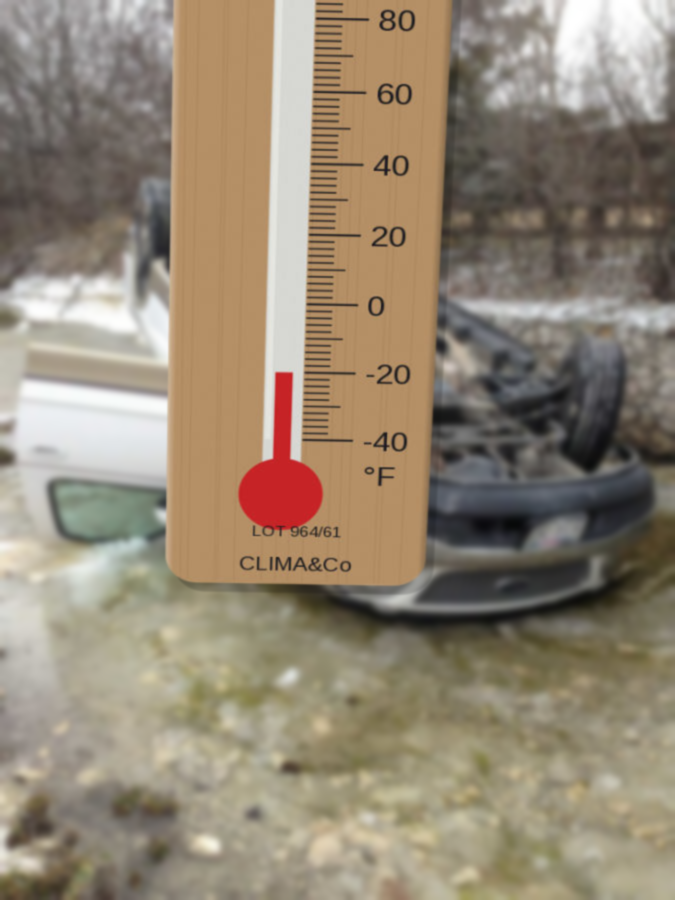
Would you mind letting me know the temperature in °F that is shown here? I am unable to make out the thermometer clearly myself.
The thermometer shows -20 °F
